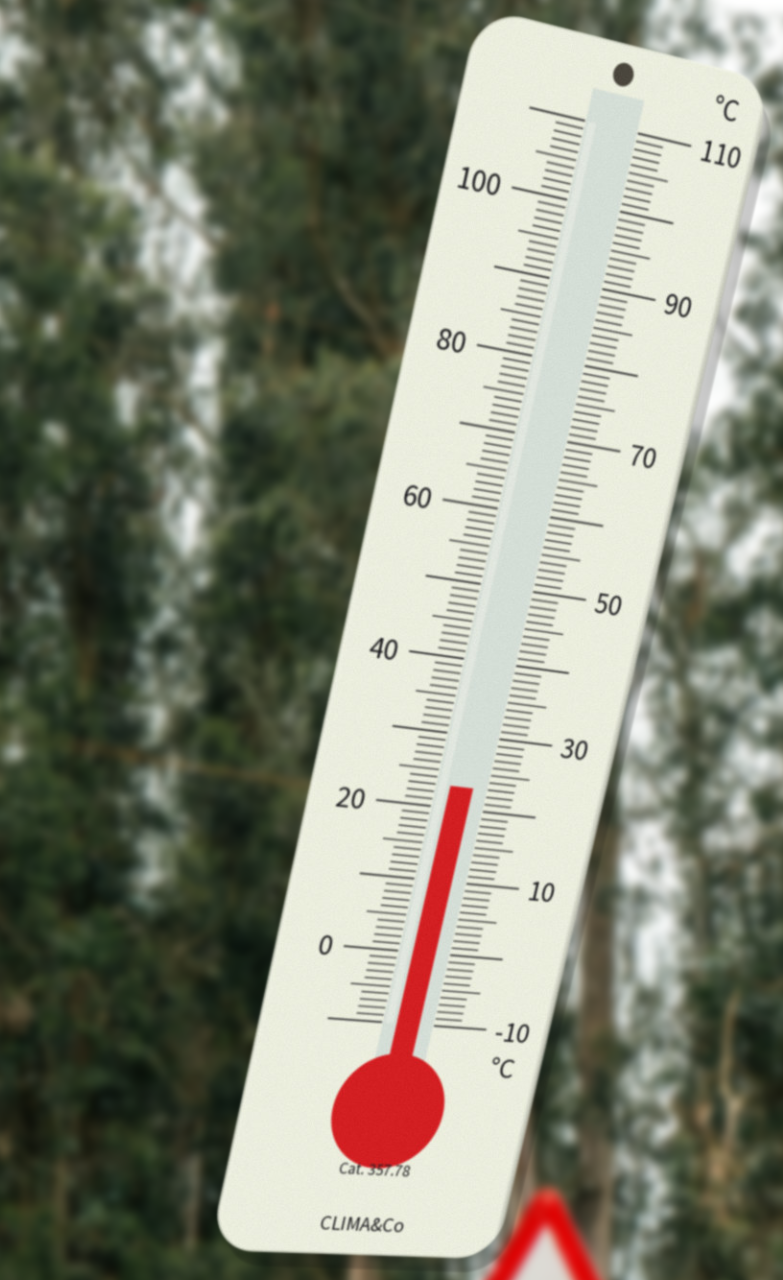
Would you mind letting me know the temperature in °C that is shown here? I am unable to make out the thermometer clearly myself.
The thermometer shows 23 °C
